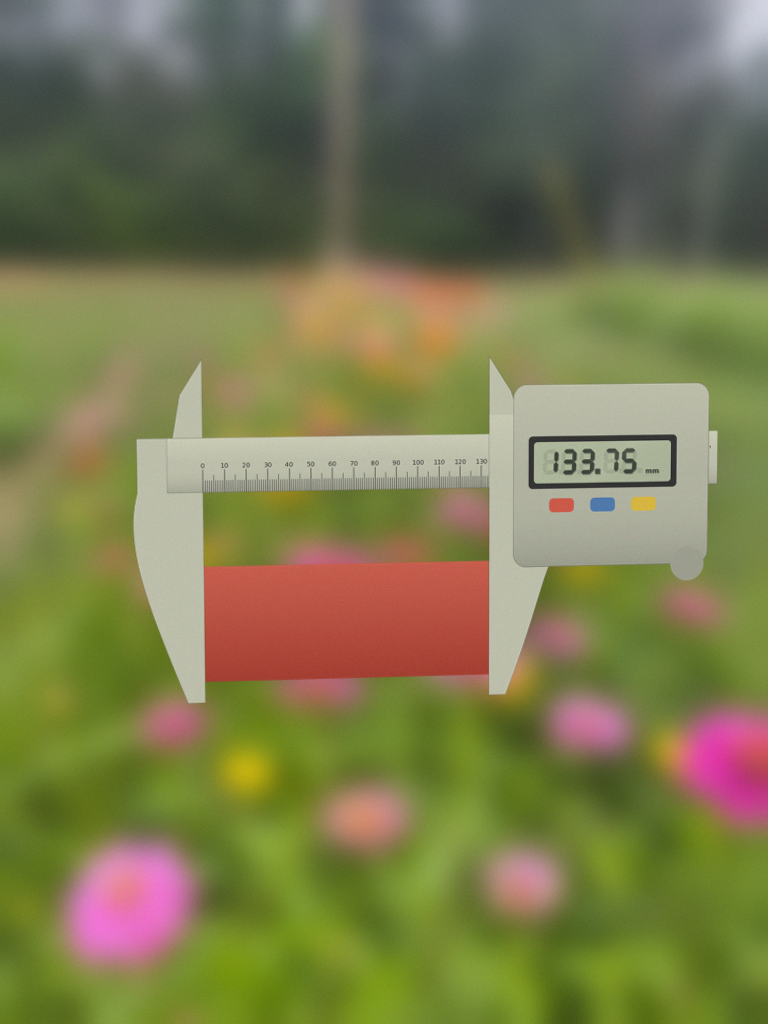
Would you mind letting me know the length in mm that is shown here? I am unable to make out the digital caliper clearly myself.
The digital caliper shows 133.75 mm
